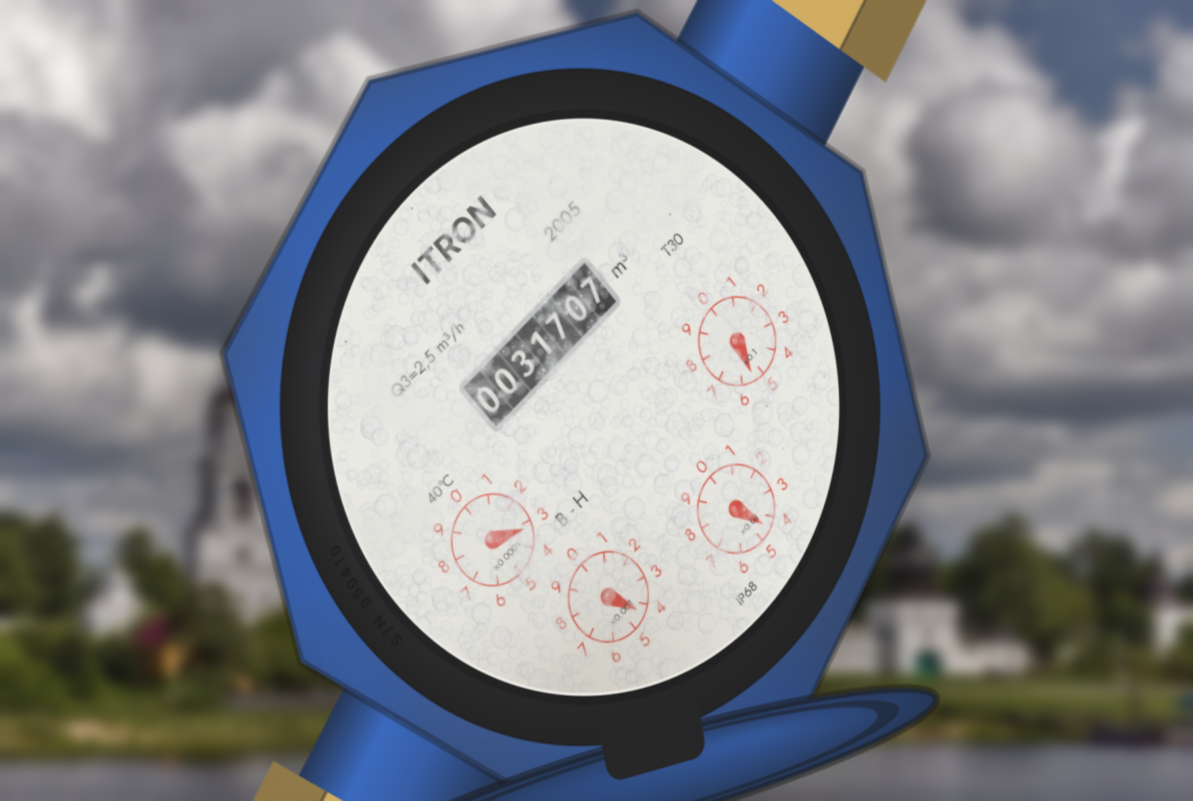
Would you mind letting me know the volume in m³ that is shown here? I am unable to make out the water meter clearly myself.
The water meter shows 31707.5443 m³
